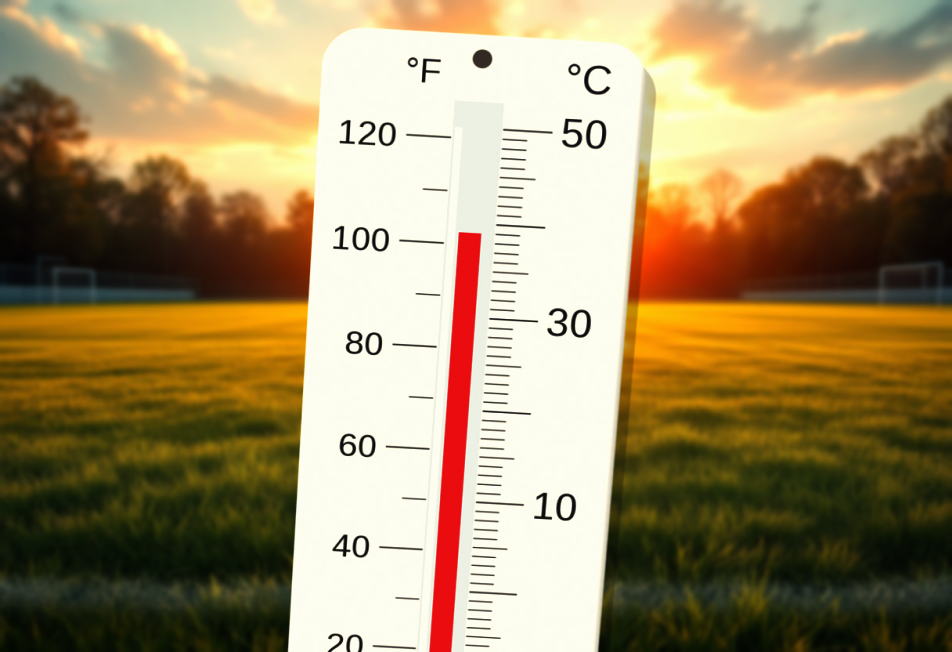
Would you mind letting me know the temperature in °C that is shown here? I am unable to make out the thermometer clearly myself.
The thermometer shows 39 °C
